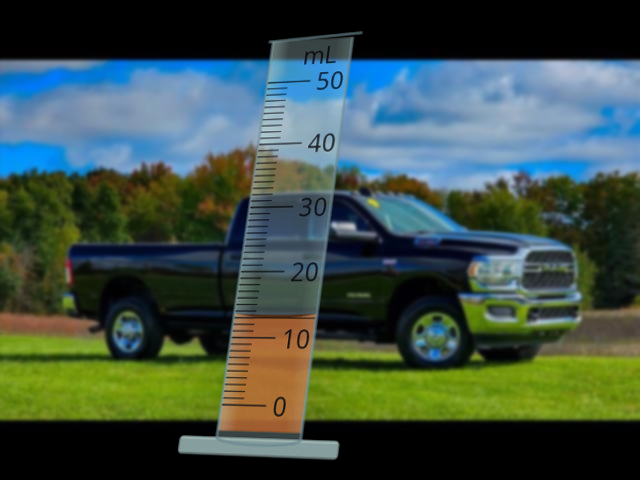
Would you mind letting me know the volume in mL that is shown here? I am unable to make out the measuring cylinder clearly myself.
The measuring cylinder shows 13 mL
